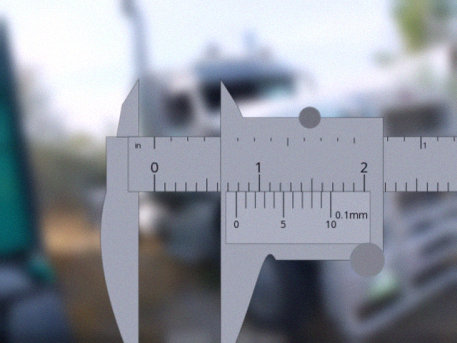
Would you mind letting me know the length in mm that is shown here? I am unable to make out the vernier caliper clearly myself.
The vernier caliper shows 7.8 mm
